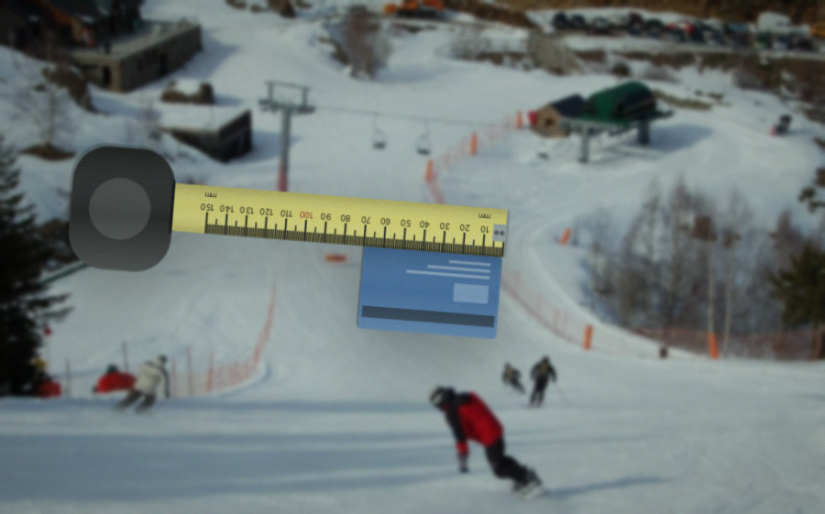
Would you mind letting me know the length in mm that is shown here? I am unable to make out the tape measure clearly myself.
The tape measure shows 70 mm
